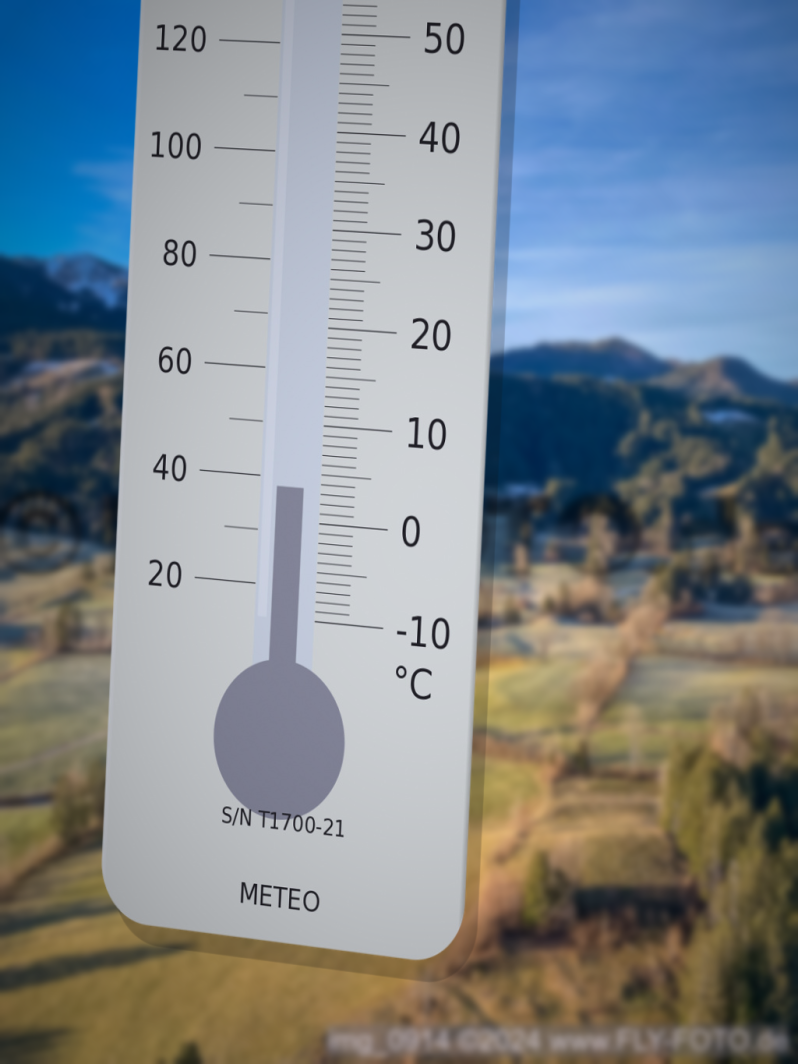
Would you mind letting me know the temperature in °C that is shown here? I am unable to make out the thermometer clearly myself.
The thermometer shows 3.5 °C
